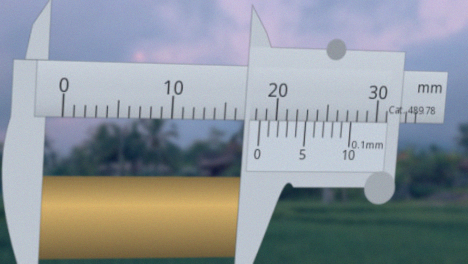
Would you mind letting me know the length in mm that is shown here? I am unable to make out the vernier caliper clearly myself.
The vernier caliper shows 18.4 mm
